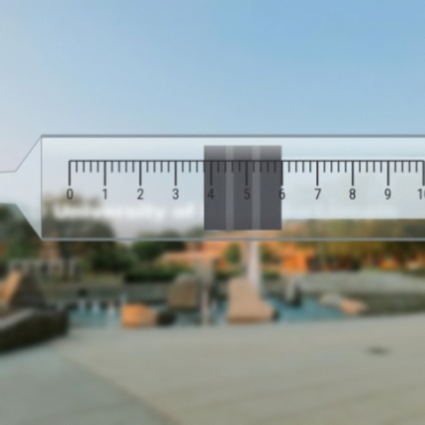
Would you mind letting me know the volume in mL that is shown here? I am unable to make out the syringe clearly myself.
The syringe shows 3.8 mL
